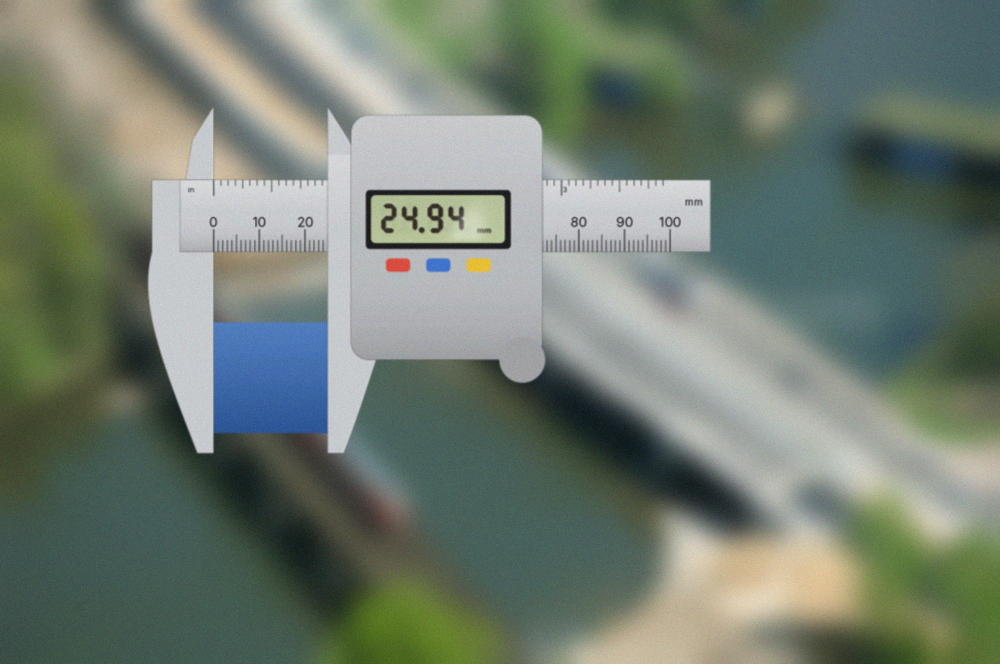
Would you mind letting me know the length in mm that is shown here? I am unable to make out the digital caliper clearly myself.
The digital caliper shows 24.94 mm
